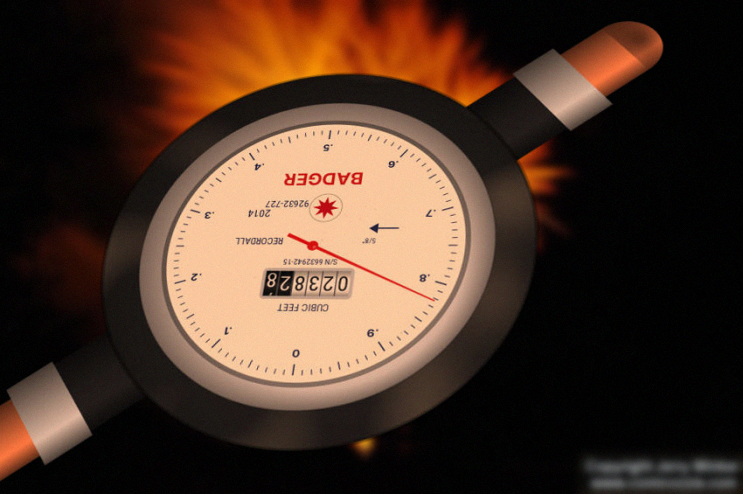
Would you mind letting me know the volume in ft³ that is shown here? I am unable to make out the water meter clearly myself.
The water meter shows 23827.82 ft³
